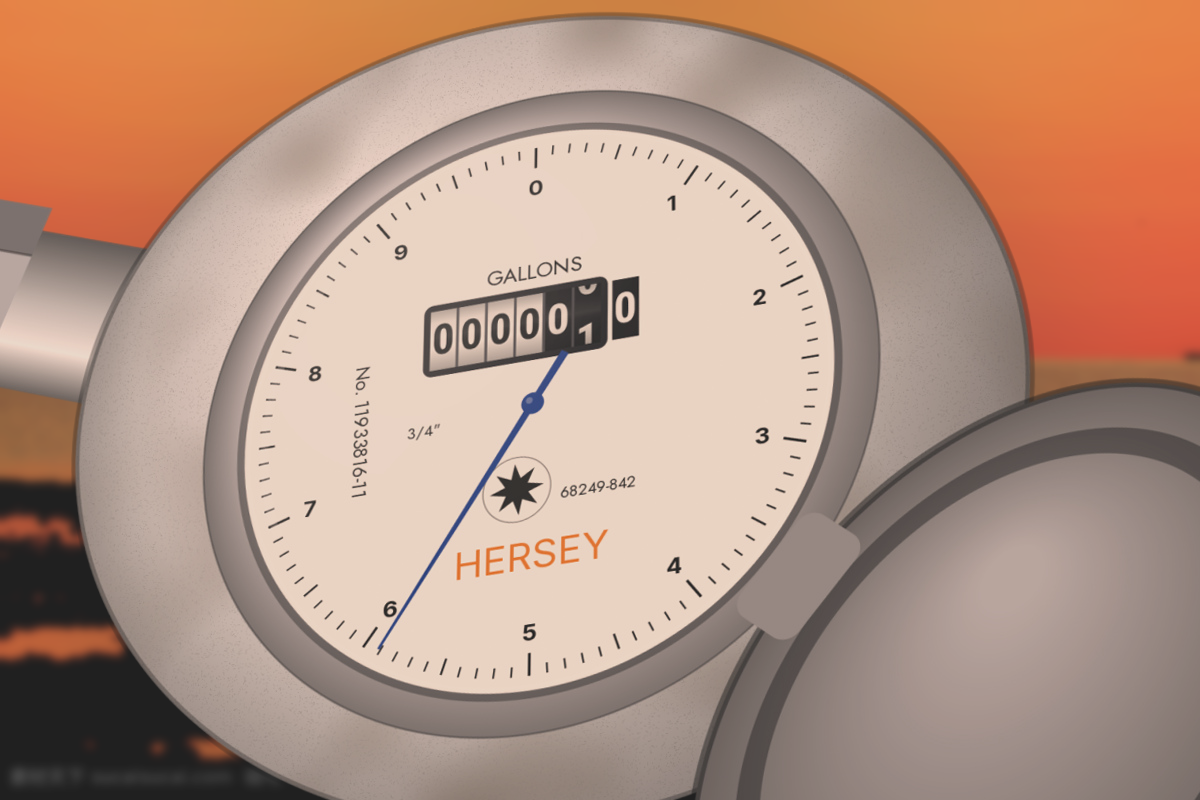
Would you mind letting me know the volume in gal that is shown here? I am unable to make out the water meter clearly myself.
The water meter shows 5.9 gal
